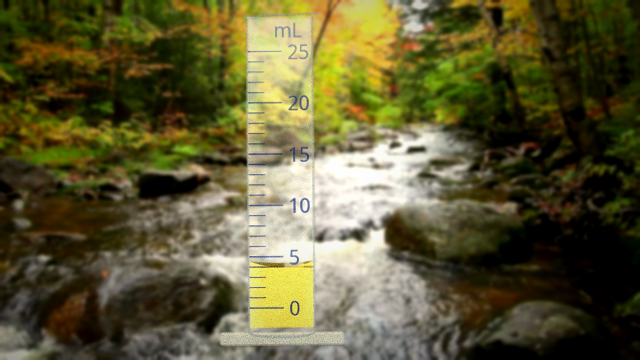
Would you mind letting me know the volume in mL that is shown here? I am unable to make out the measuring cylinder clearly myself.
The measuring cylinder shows 4 mL
